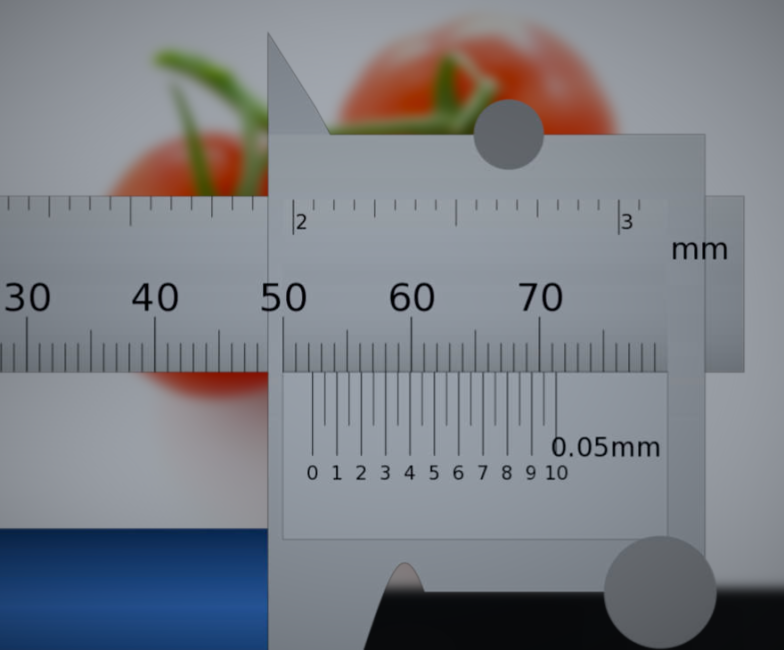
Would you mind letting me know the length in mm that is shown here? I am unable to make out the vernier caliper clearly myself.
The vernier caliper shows 52.3 mm
